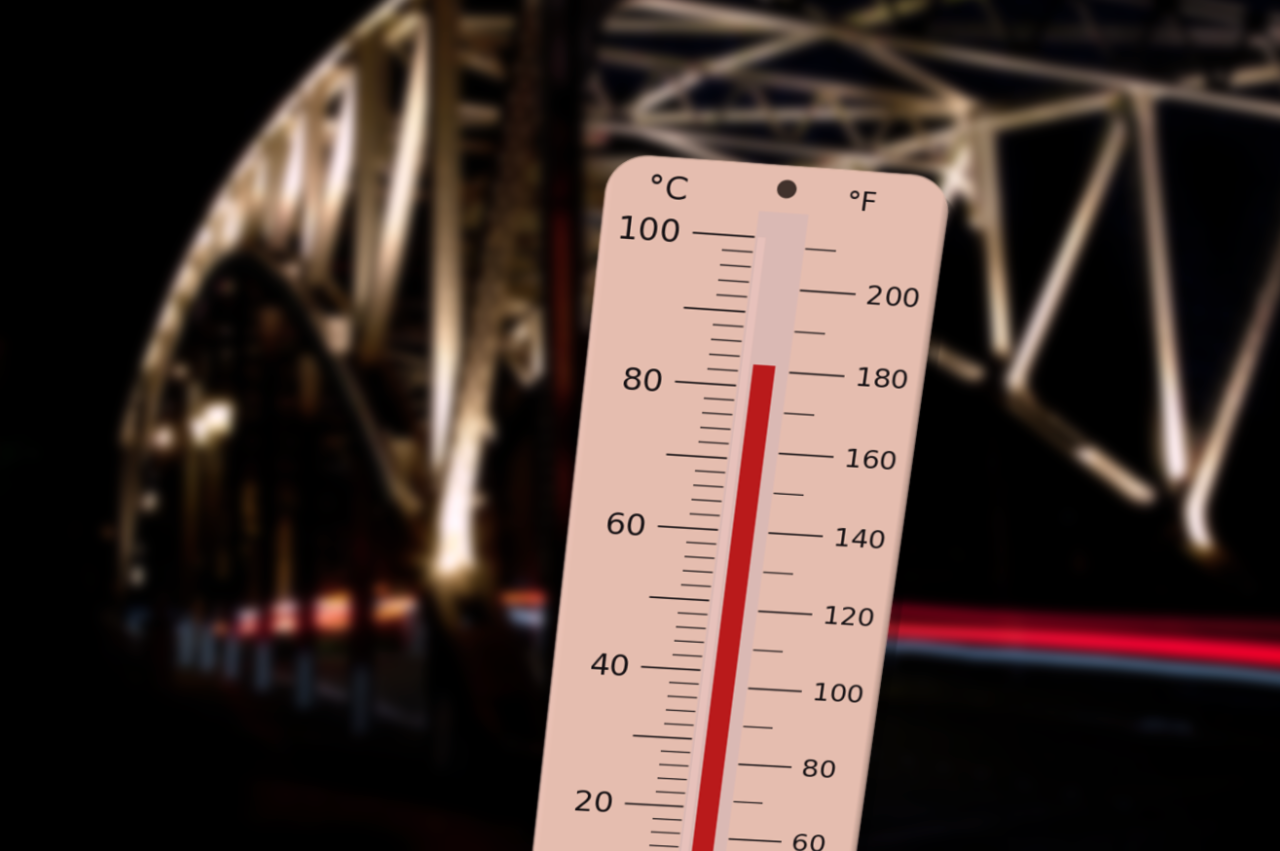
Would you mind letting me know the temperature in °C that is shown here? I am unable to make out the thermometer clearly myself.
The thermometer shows 83 °C
